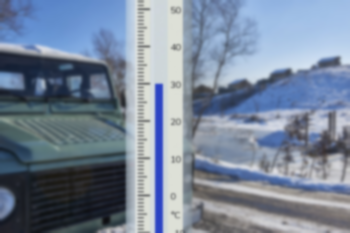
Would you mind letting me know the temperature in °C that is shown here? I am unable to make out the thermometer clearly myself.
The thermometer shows 30 °C
